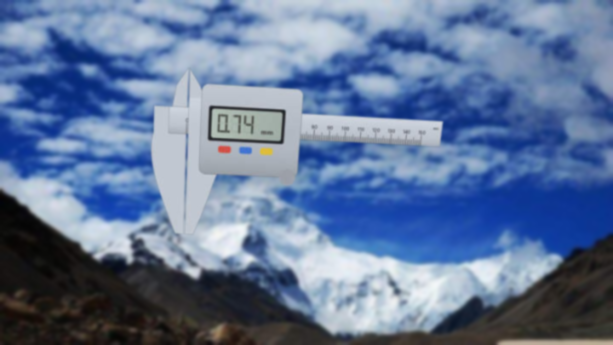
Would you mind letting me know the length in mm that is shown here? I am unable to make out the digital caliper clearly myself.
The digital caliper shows 0.74 mm
